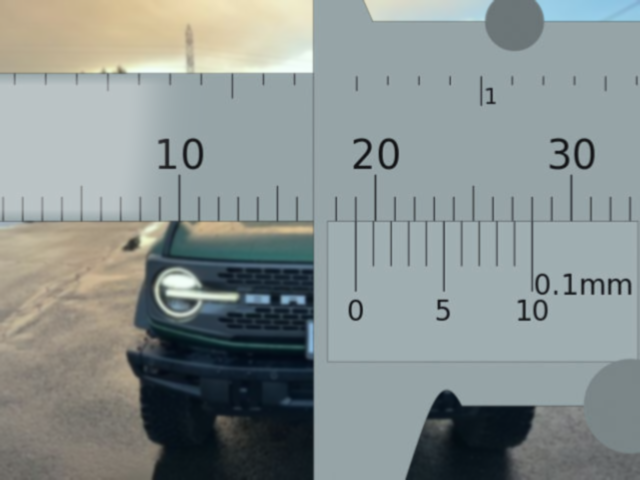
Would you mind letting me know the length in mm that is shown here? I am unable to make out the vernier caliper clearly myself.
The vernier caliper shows 19.0 mm
